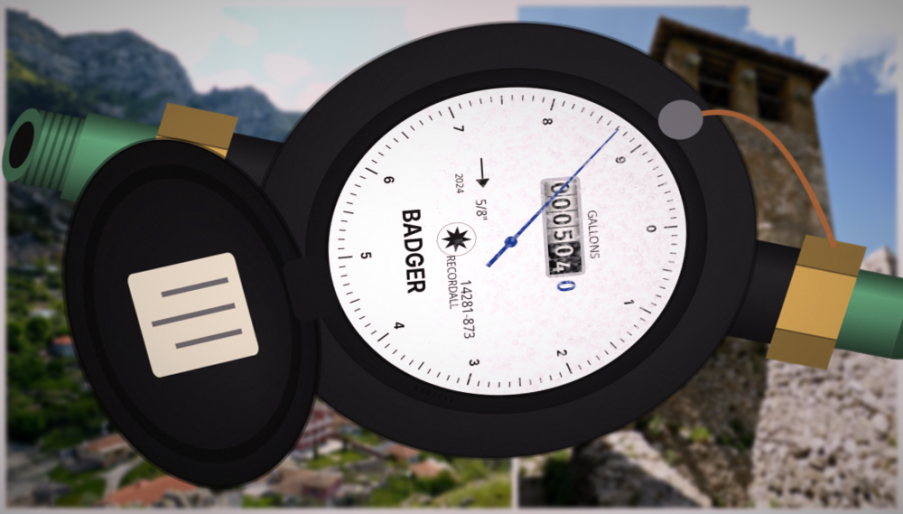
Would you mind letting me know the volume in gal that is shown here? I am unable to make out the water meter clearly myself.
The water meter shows 5038.7 gal
